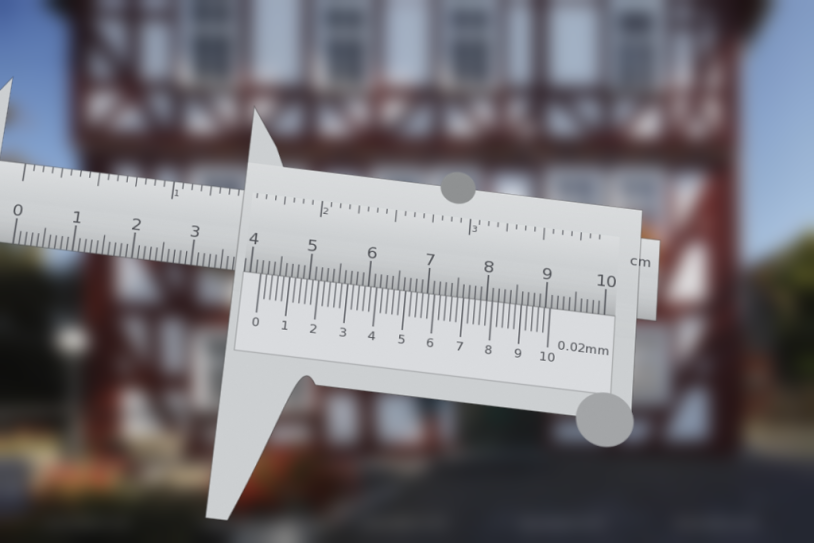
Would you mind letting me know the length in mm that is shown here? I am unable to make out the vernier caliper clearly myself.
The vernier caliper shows 41.8 mm
